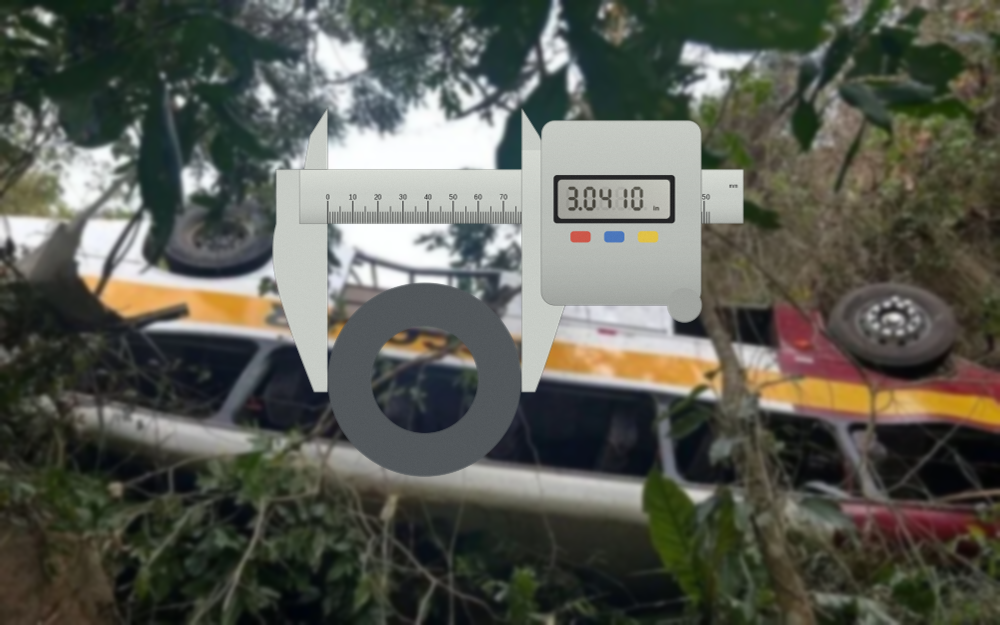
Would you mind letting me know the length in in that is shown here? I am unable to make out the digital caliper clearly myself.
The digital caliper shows 3.0410 in
